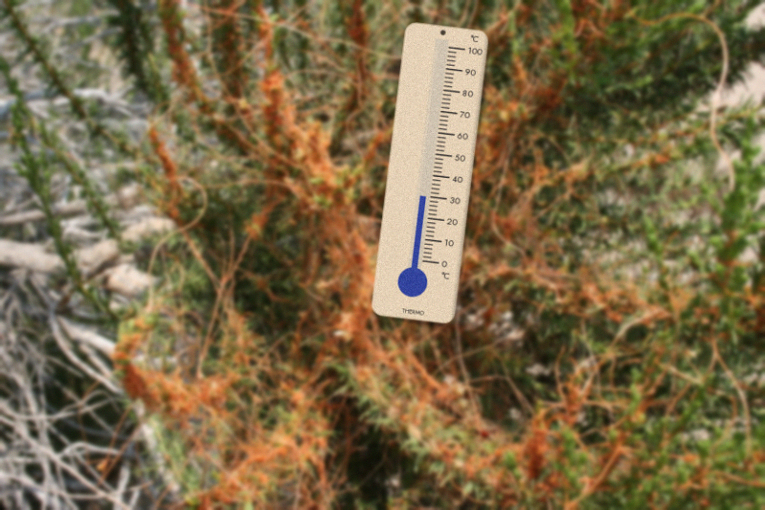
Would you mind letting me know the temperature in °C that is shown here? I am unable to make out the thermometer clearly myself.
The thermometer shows 30 °C
